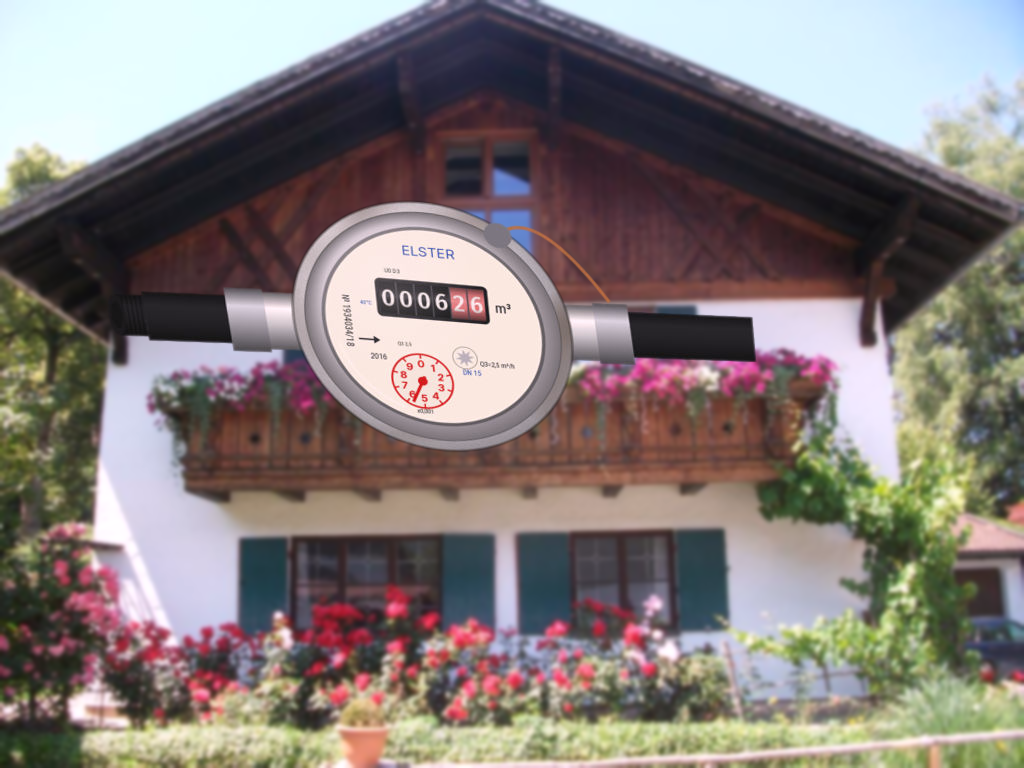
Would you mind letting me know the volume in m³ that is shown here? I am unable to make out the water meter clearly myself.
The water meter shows 6.265 m³
